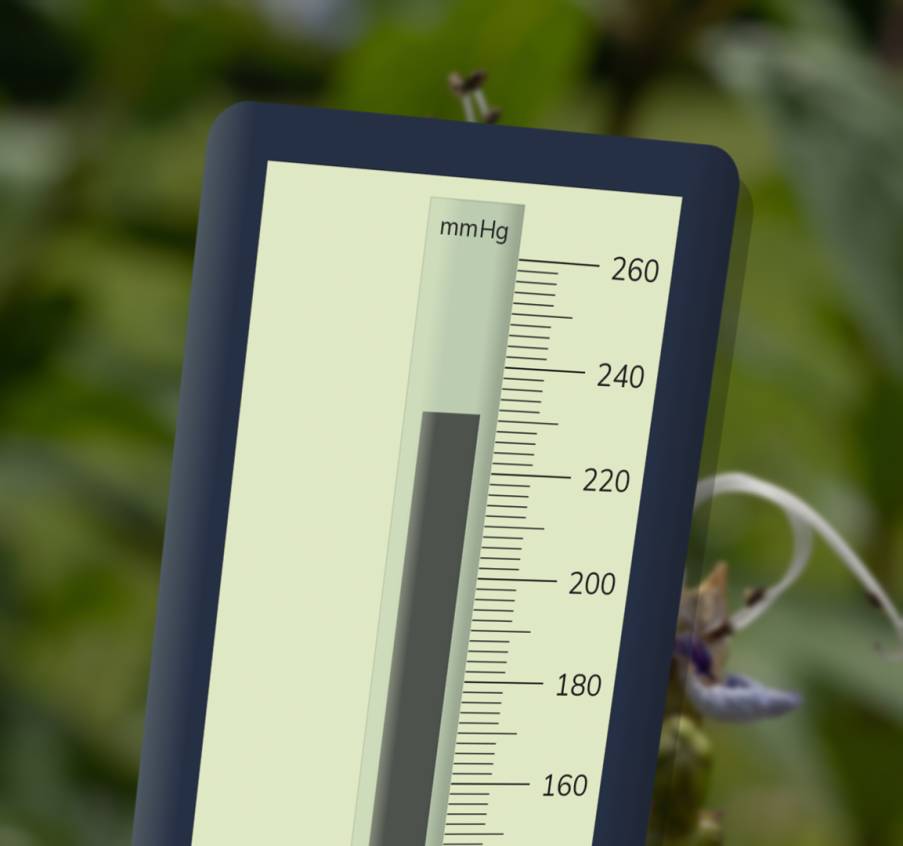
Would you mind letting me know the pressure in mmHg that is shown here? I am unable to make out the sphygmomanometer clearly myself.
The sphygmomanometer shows 231 mmHg
